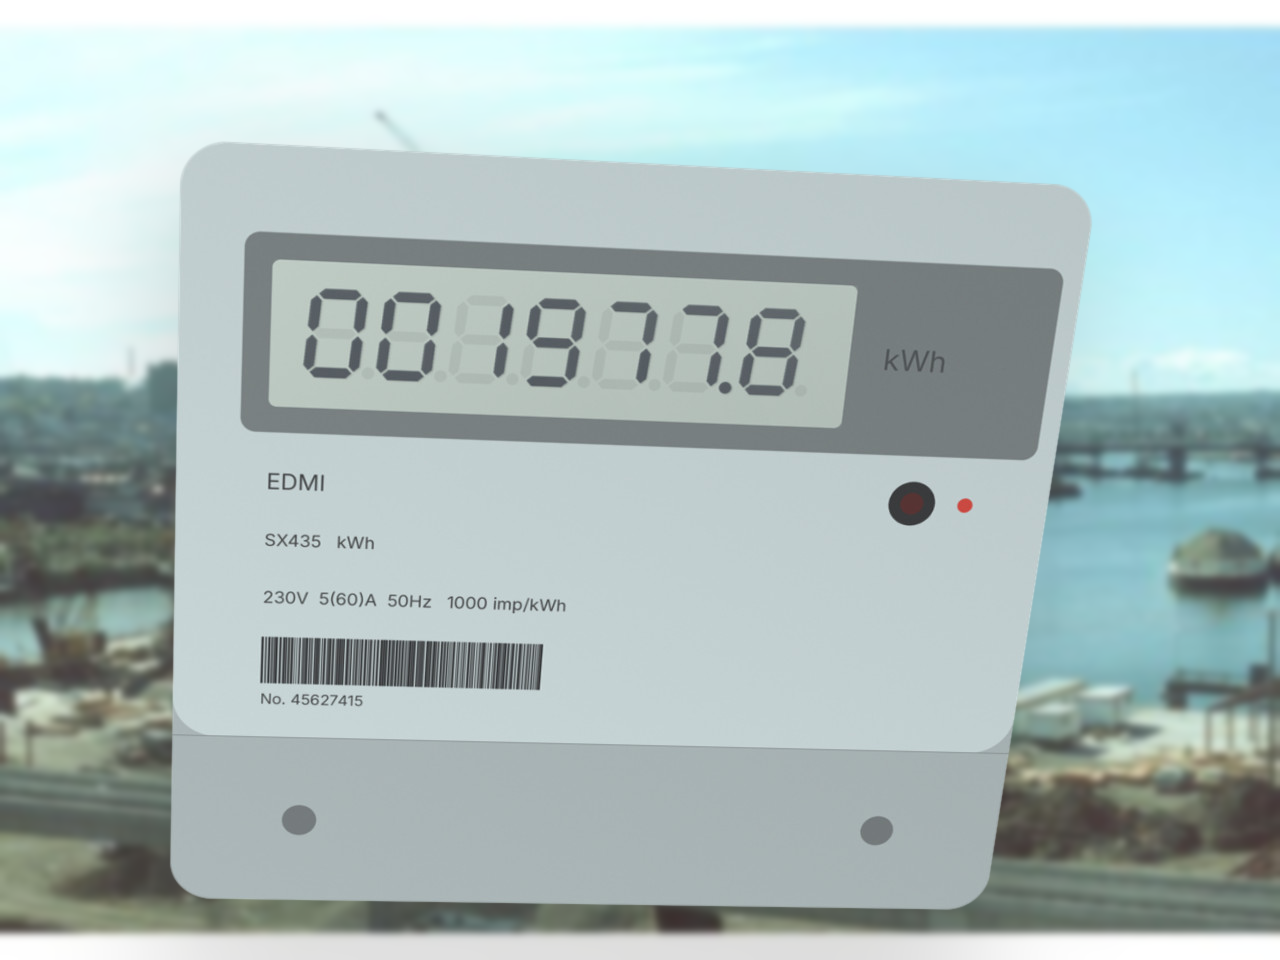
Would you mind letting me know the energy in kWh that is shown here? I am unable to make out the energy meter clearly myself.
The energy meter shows 1977.8 kWh
